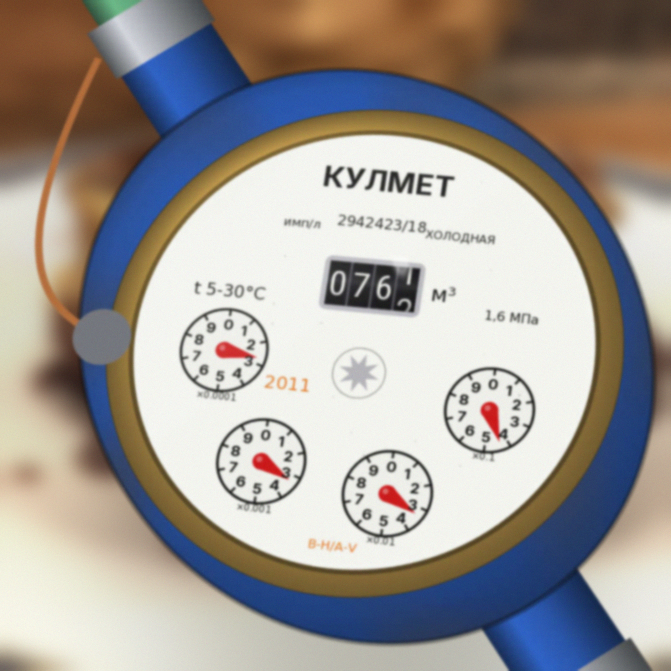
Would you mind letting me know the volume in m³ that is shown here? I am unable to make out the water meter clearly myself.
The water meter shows 761.4332 m³
